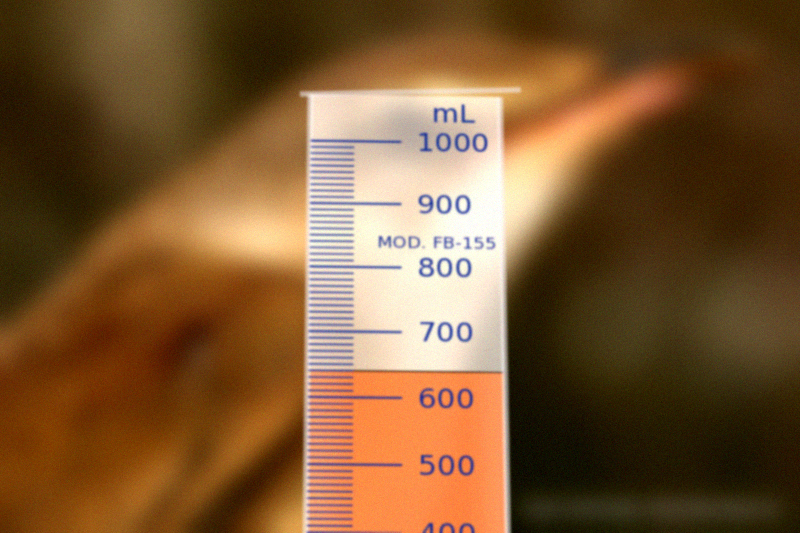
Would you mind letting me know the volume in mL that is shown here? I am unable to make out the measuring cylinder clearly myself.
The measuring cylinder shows 640 mL
